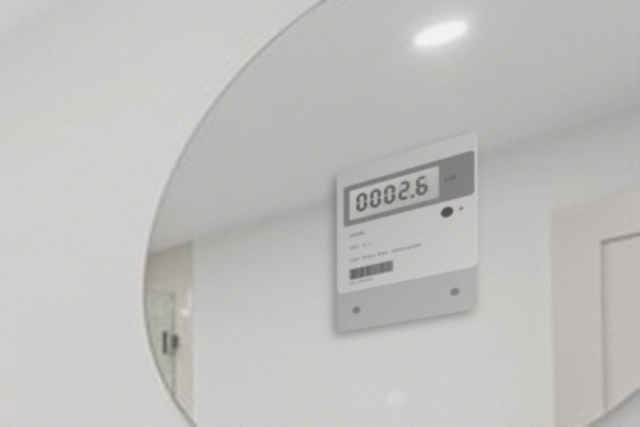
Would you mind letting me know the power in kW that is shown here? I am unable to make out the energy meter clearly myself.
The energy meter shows 2.6 kW
